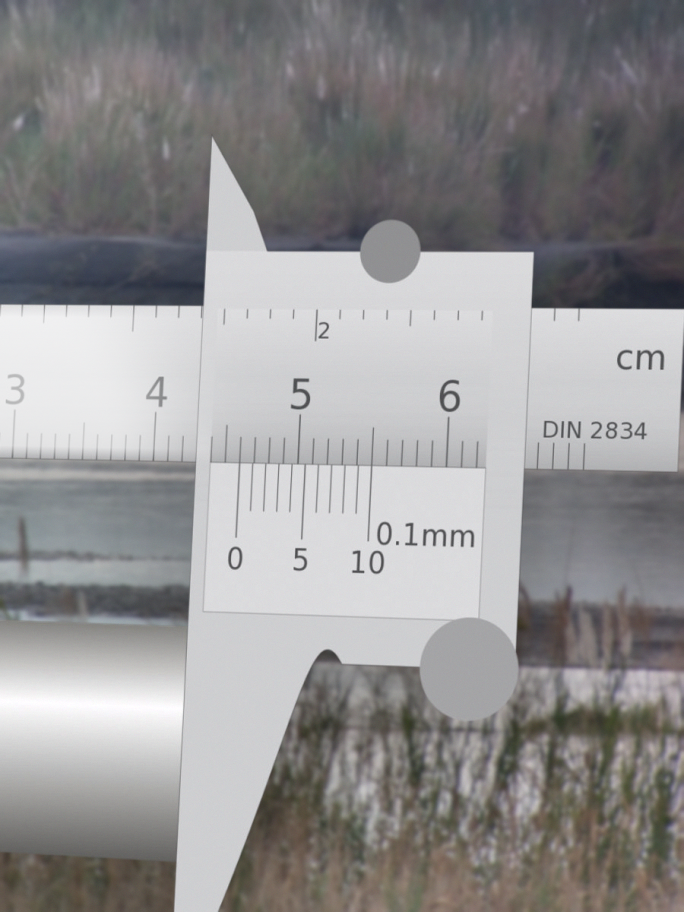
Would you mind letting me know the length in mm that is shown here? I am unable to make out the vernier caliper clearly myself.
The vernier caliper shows 46.0 mm
